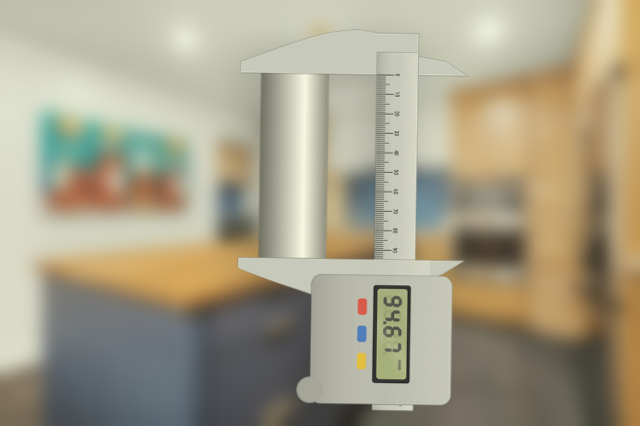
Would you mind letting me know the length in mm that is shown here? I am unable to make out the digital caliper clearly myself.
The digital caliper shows 94.67 mm
